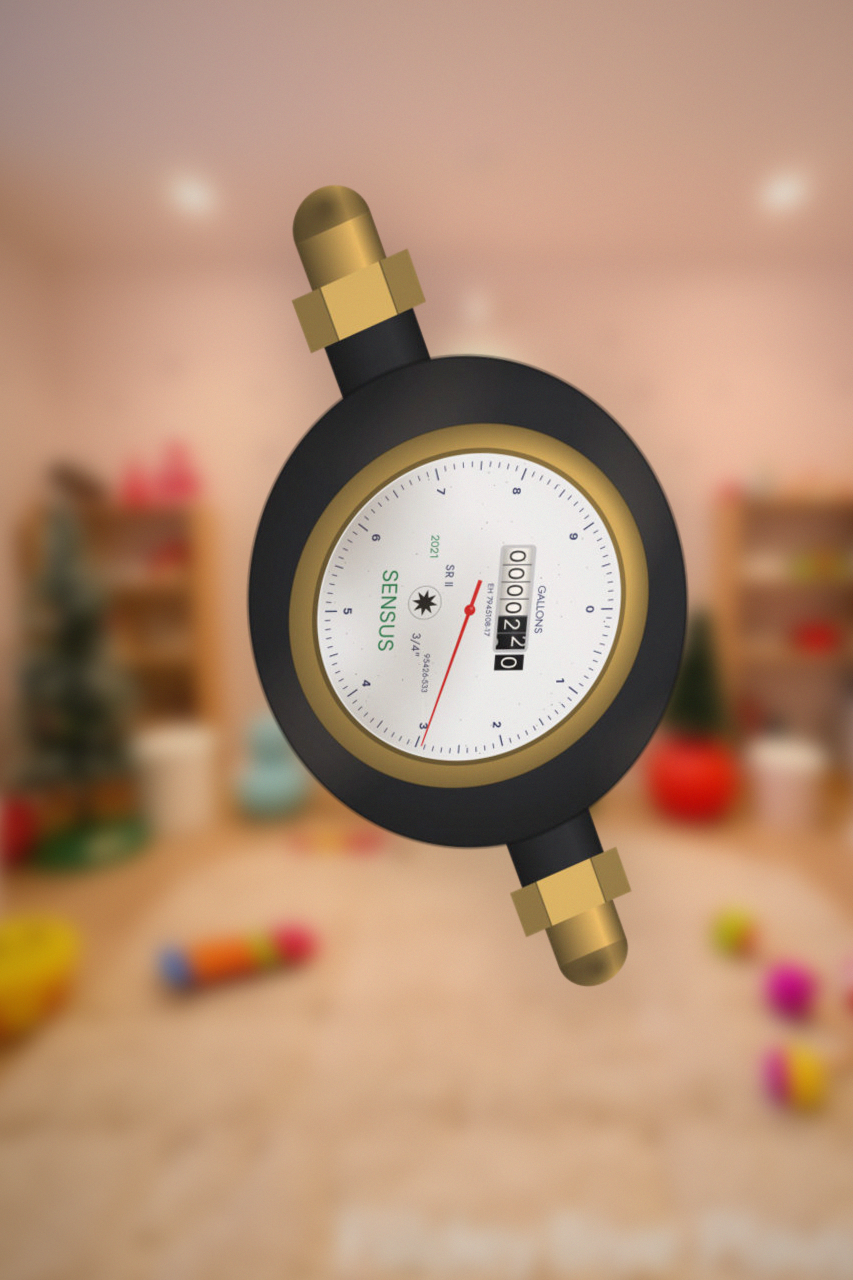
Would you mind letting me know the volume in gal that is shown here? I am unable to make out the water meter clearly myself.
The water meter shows 222.9 gal
